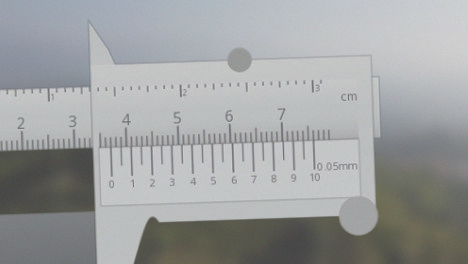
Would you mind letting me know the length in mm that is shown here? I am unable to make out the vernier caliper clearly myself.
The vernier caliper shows 37.0 mm
